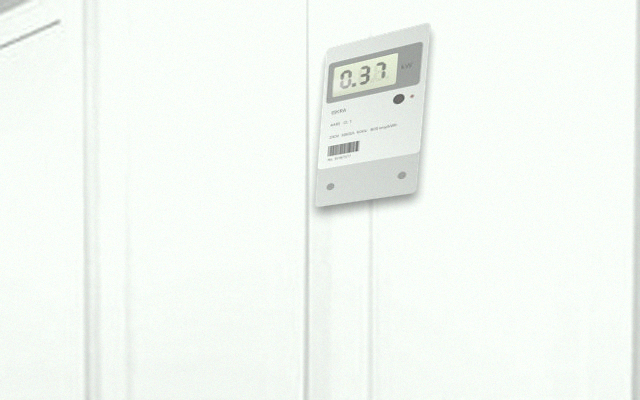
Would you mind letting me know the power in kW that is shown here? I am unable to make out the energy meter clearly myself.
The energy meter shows 0.37 kW
